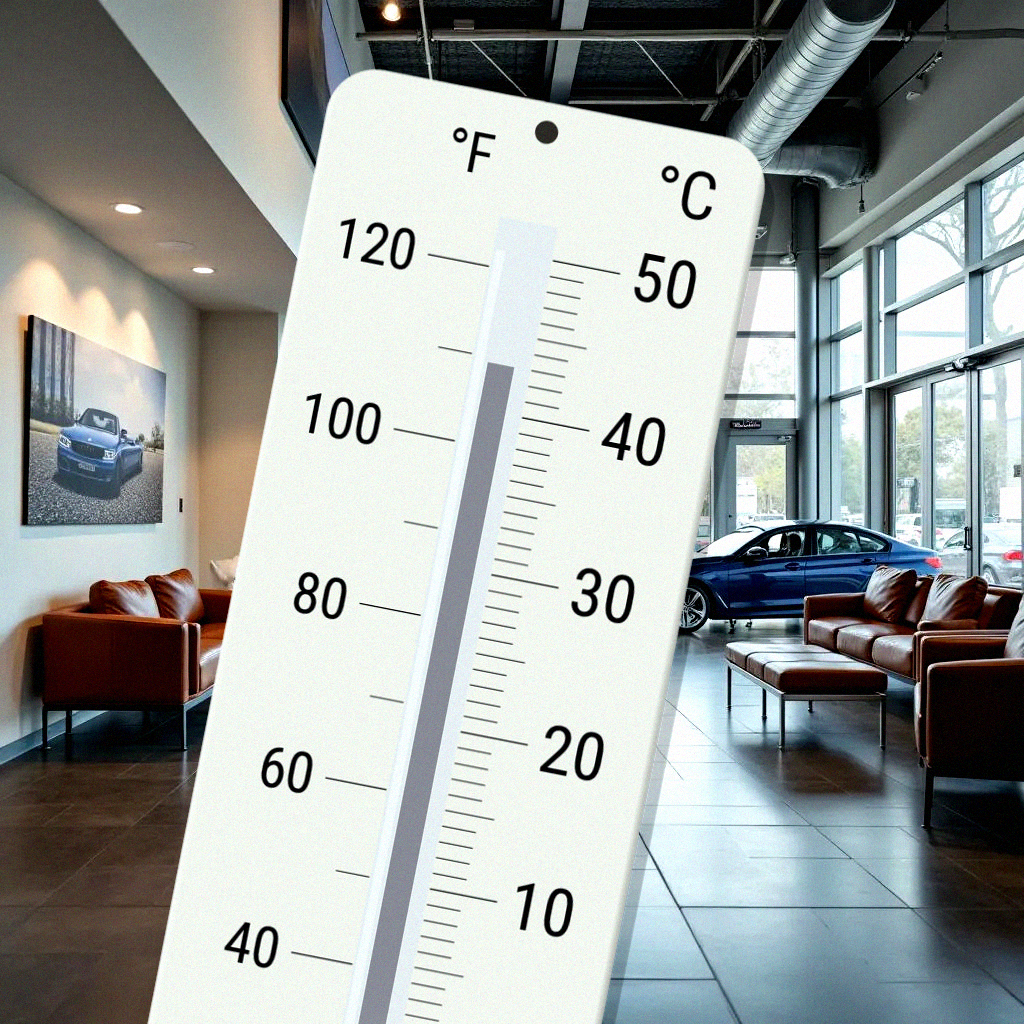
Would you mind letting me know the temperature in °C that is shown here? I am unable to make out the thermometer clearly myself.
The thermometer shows 43 °C
